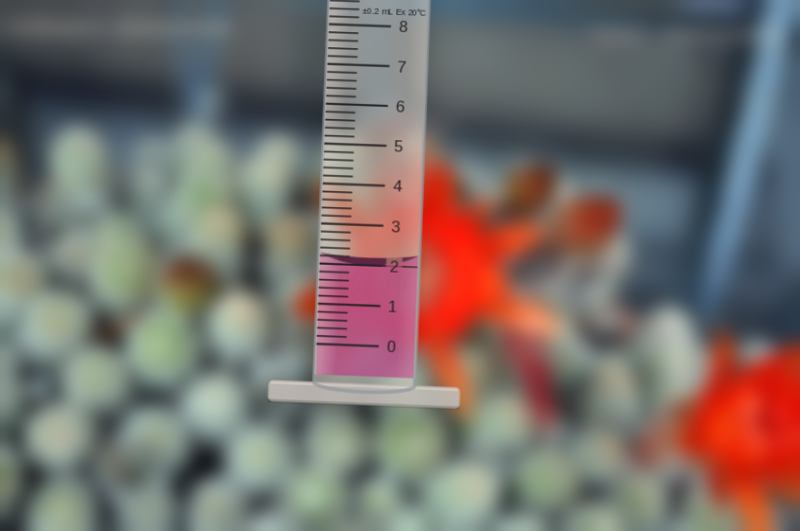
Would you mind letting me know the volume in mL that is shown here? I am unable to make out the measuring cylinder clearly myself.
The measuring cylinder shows 2 mL
